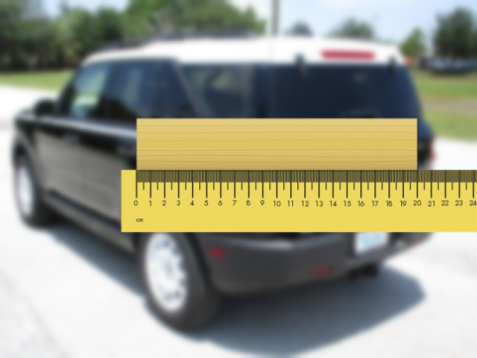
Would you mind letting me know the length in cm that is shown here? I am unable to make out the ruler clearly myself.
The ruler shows 20 cm
